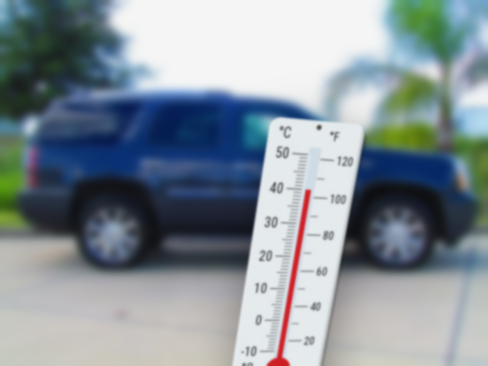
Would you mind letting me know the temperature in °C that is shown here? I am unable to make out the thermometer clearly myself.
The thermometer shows 40 °C
